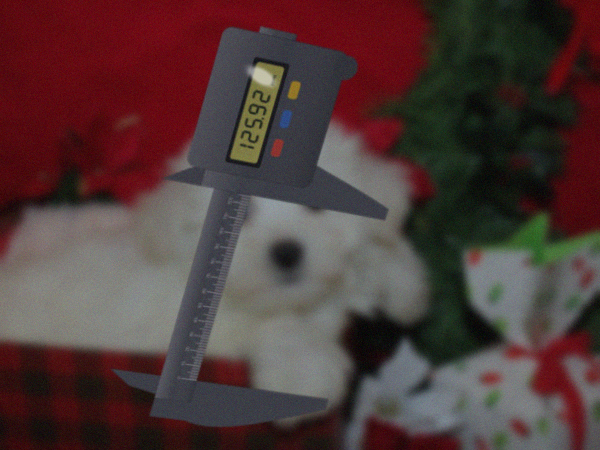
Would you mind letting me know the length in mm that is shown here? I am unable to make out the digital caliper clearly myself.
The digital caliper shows 125.92 mm
